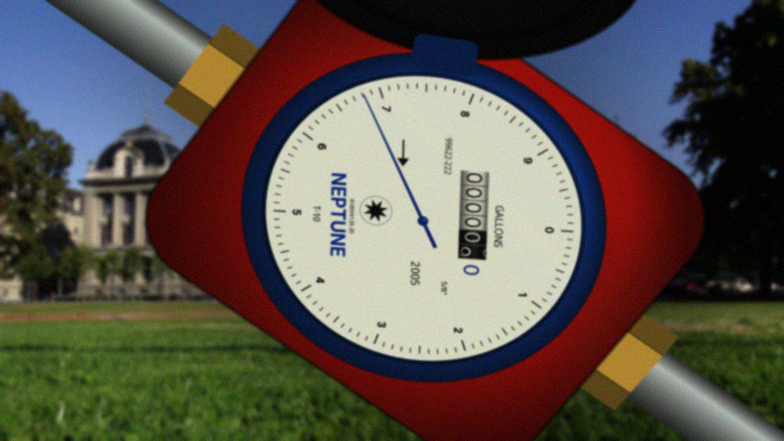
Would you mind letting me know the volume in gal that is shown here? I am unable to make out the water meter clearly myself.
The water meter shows 86.8 gal
